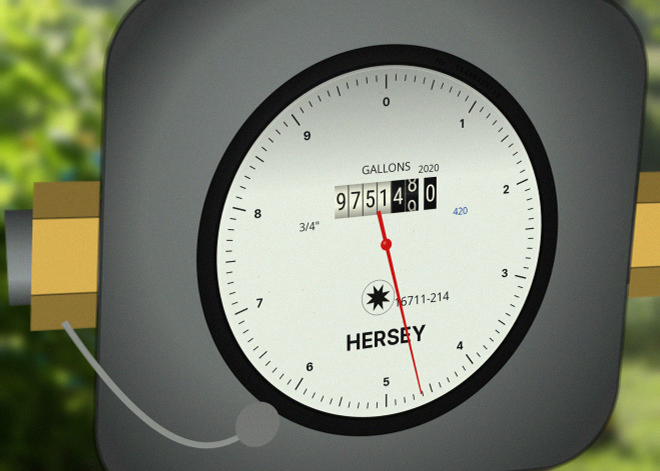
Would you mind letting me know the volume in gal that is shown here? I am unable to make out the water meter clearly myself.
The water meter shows 9751484.6 gal
